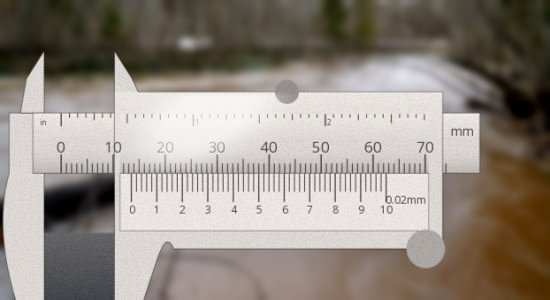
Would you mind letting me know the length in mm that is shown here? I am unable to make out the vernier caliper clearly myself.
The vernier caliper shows 13.5 mm
